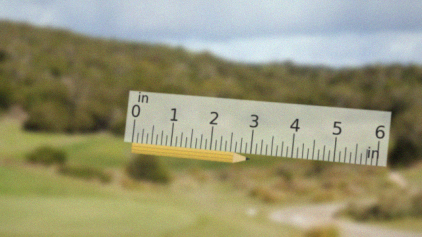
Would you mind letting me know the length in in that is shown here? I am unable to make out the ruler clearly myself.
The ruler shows 3 in
